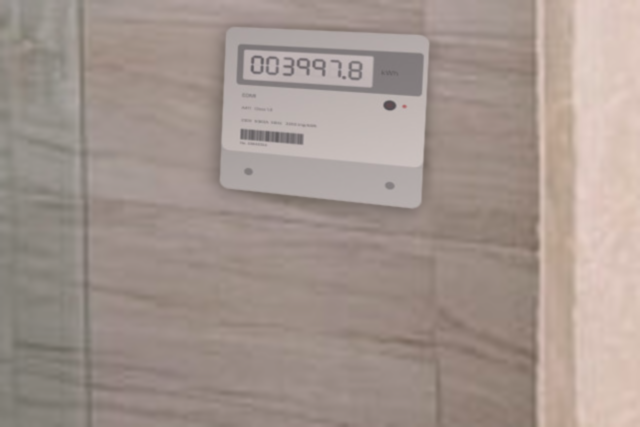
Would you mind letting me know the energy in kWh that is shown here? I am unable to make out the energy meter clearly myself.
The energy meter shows 3997.8 kWh
